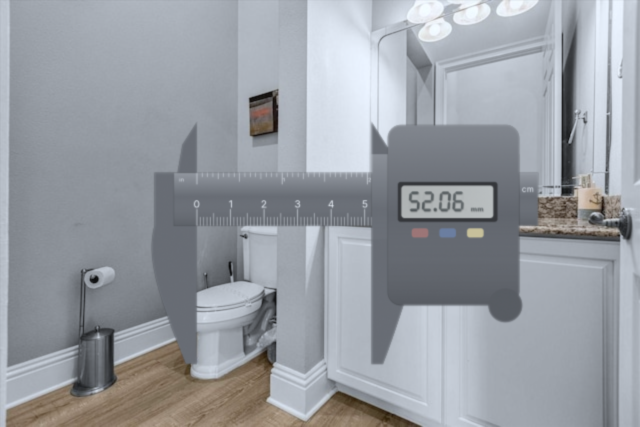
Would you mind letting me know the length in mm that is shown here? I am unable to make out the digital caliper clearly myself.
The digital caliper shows 52.06 mm
